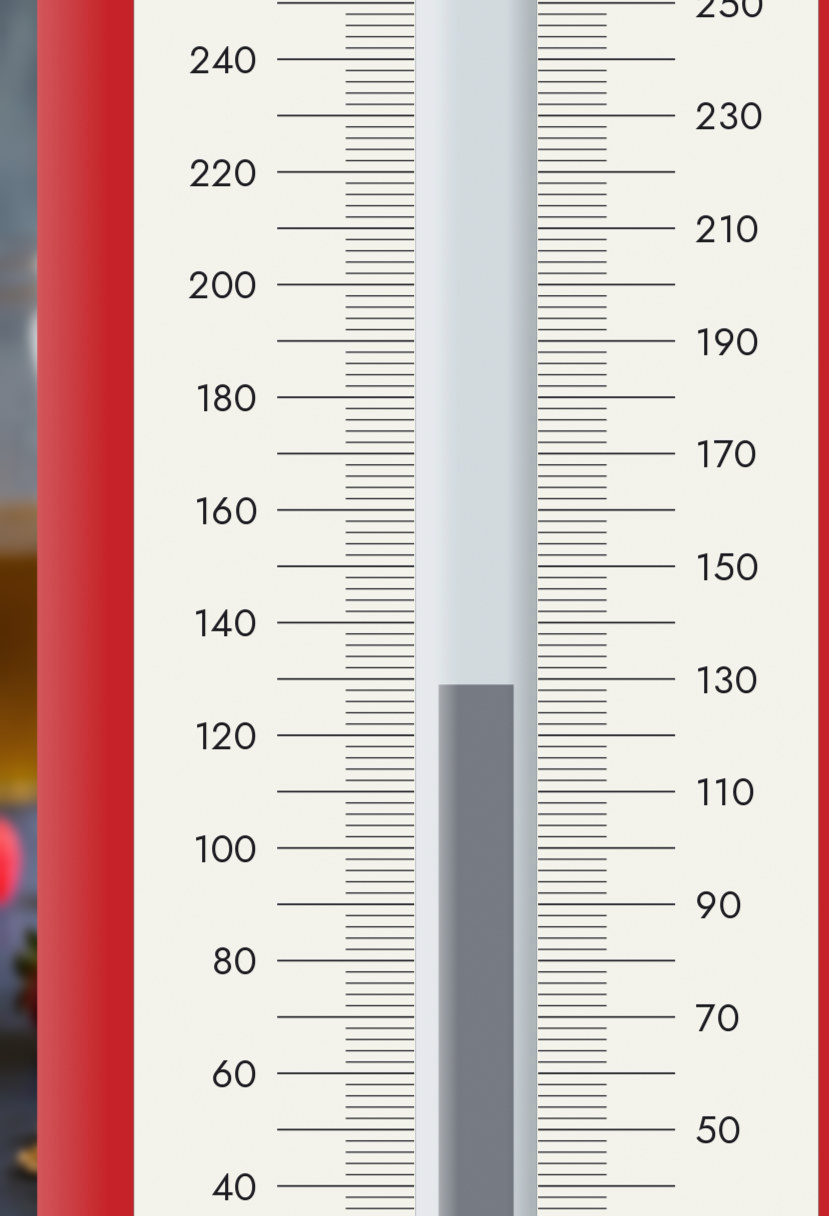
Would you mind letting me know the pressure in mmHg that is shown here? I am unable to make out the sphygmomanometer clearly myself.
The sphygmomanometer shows 129 mmHg
